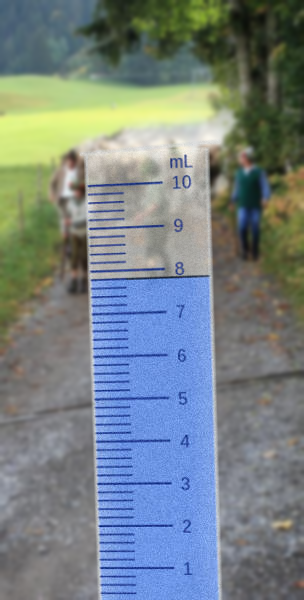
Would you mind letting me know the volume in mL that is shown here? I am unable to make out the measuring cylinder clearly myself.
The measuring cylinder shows 7.8 mL
